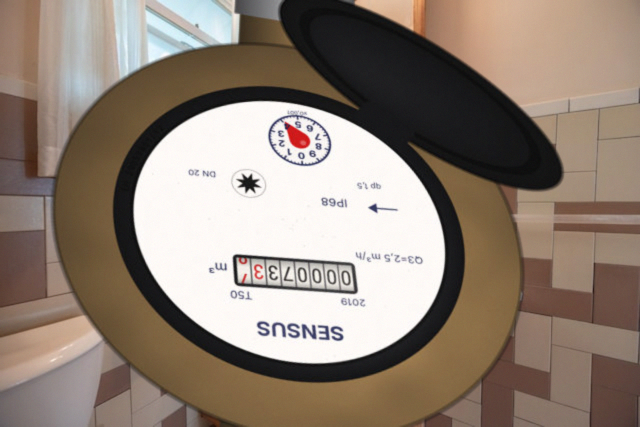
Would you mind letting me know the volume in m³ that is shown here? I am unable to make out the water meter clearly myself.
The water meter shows 73.374 m³
